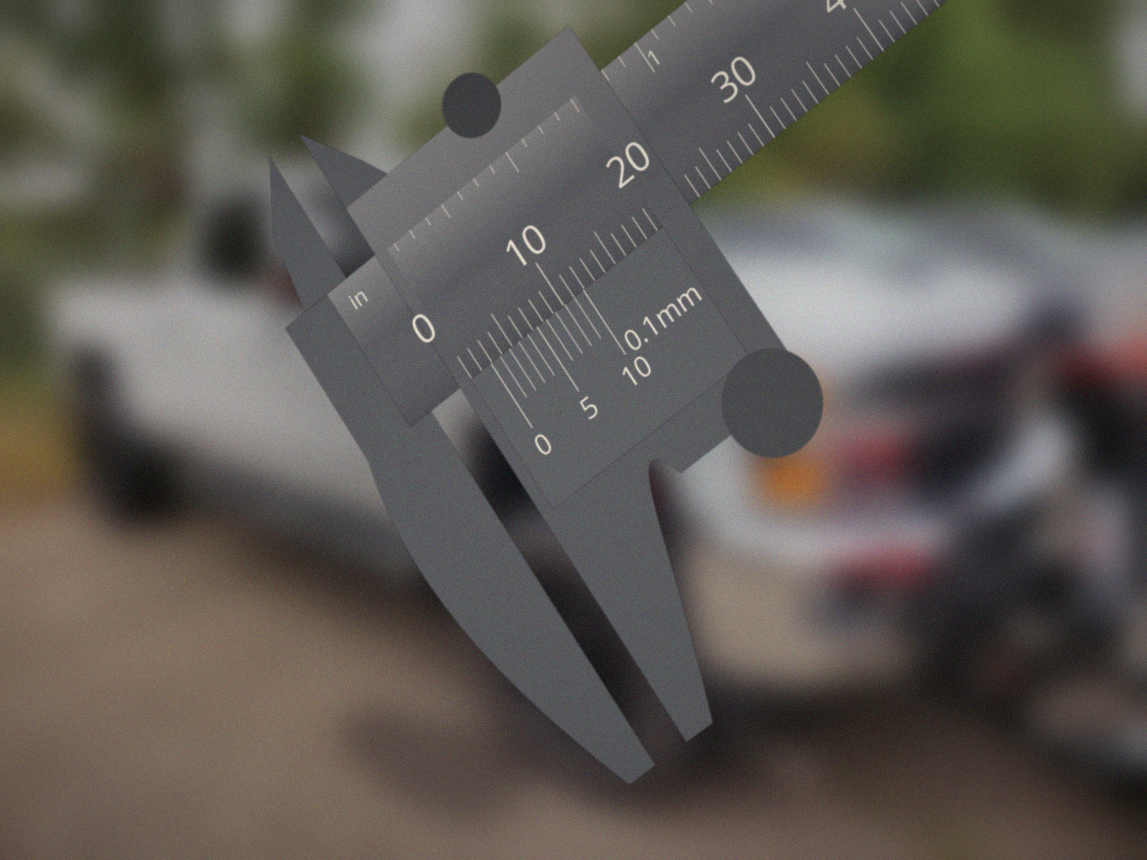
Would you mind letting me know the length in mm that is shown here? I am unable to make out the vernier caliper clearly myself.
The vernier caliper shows 2.9 mm
